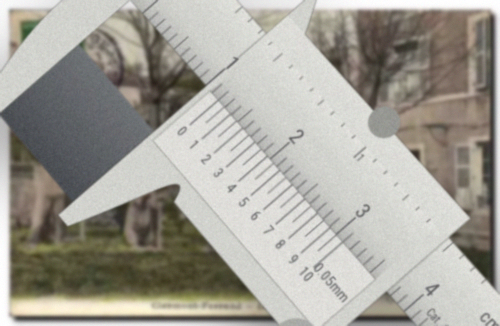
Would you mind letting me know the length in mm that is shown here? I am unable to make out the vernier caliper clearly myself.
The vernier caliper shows 12.0 mm
